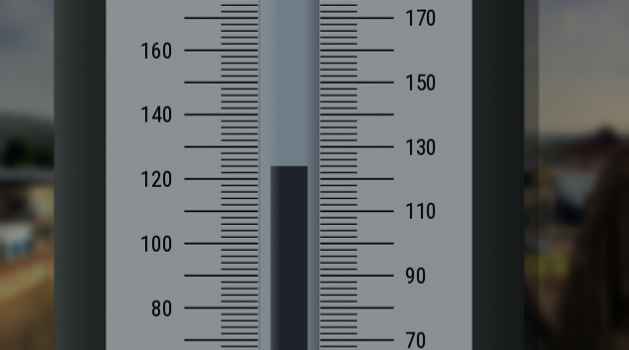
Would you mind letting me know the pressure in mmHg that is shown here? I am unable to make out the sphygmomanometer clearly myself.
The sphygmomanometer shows 124 mmHg
